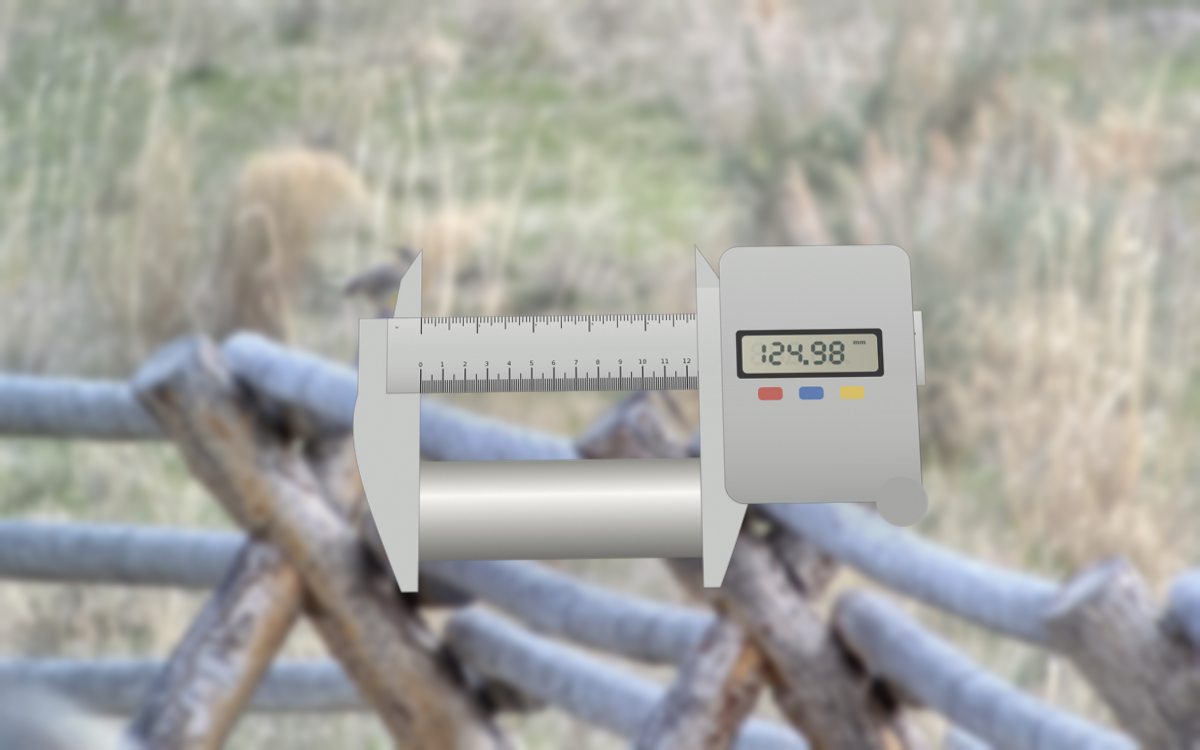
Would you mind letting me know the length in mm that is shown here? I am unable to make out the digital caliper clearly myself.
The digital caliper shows 124.98 mm
